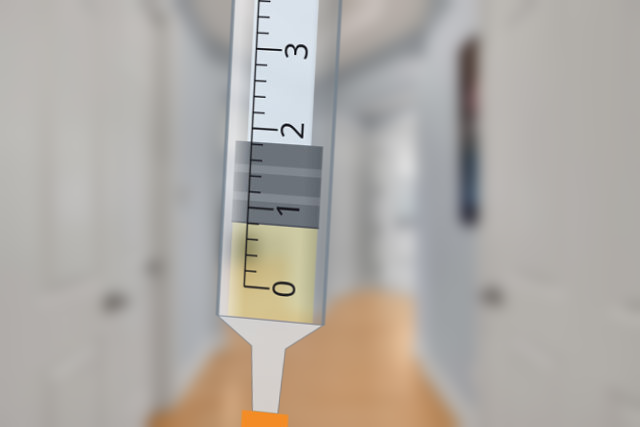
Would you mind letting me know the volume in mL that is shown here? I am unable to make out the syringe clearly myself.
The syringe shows 0.8 mL
